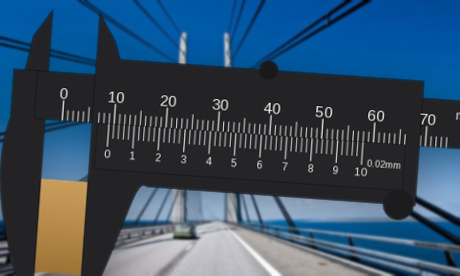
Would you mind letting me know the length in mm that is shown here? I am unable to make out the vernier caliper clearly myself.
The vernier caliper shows 9.0 mm
